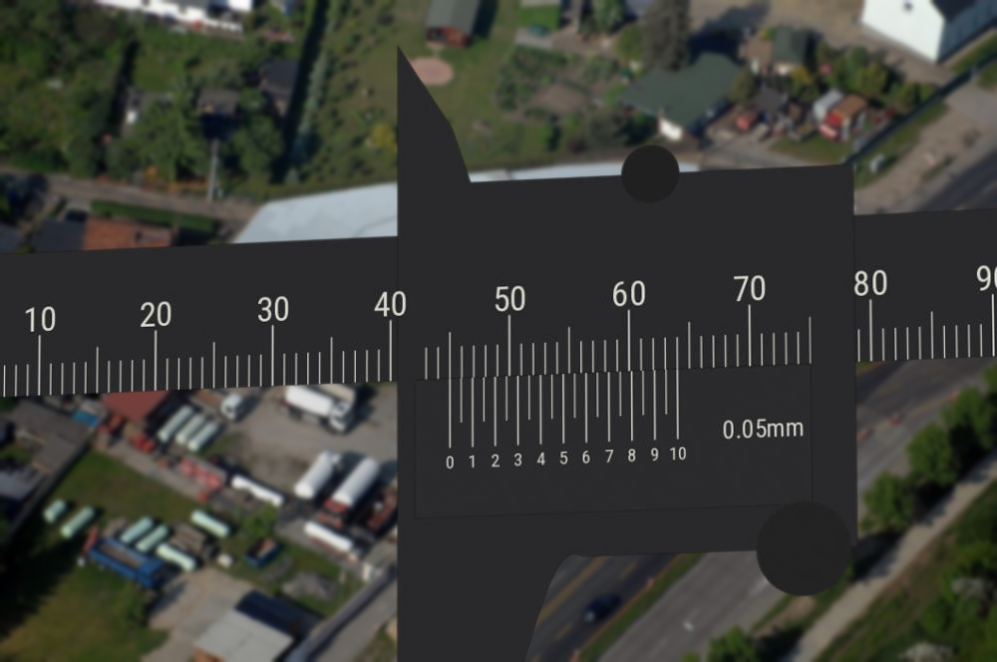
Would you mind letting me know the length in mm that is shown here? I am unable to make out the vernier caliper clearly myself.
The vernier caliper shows 45.0 mm
